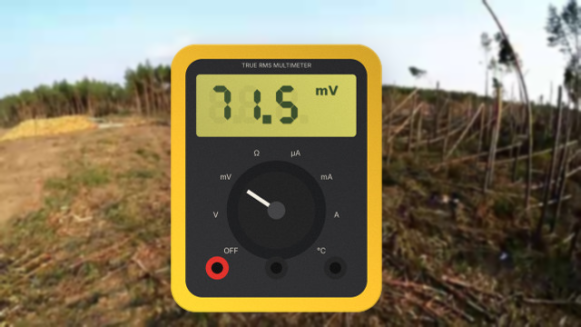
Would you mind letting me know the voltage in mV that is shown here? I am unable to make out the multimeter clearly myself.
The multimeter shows 71.5 mV
